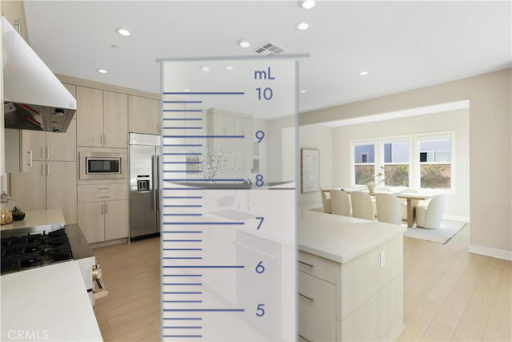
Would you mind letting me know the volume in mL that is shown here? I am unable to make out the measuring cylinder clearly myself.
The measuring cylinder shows 7.8 mL
